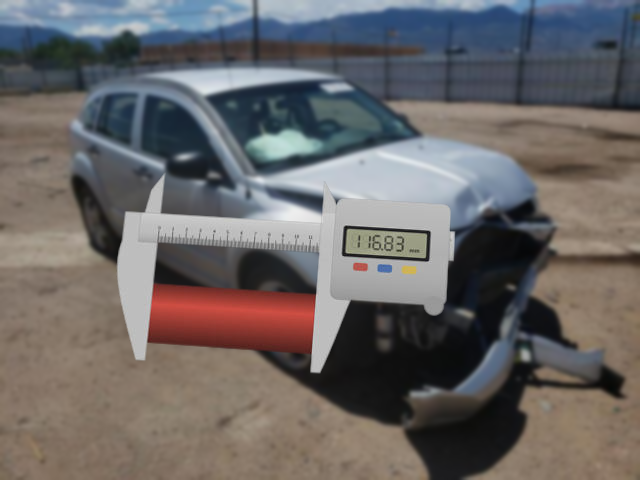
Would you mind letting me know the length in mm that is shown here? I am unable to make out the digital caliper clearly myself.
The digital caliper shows 116.83 mm
